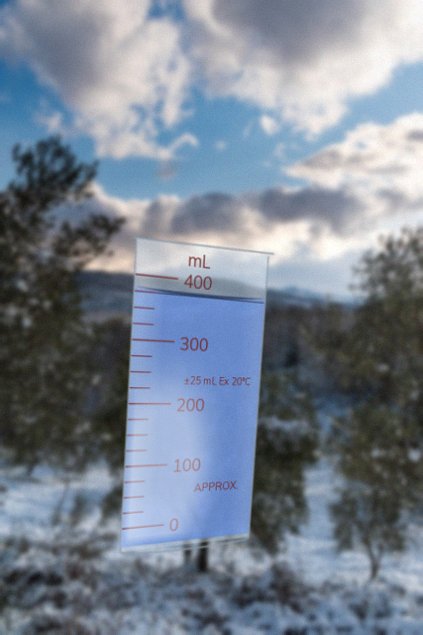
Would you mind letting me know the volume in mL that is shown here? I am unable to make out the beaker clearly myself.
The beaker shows 375 mL
